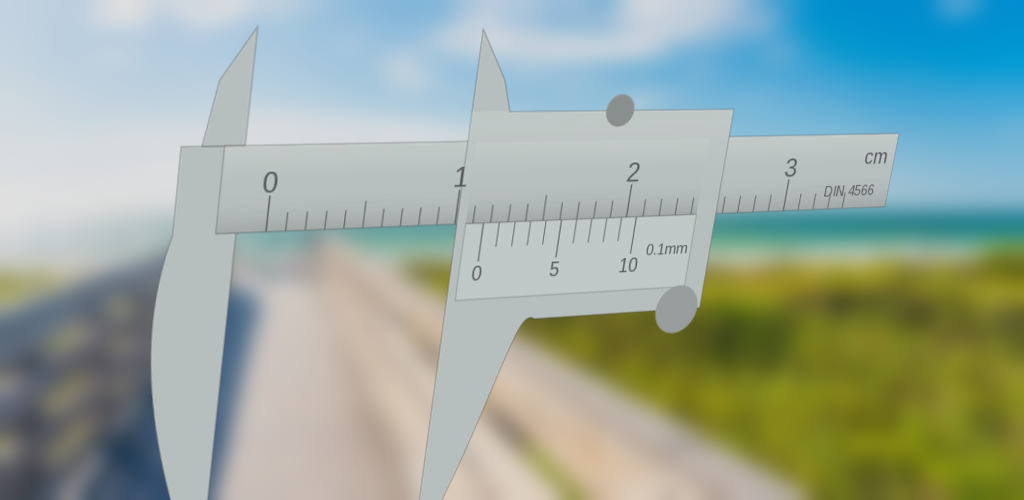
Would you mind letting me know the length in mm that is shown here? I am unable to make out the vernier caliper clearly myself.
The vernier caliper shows 11.6 mm
